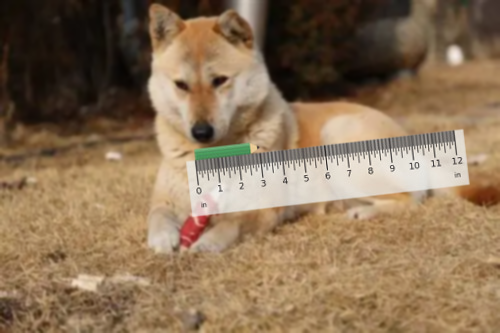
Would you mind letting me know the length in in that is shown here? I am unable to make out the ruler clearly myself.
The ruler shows 3 in
